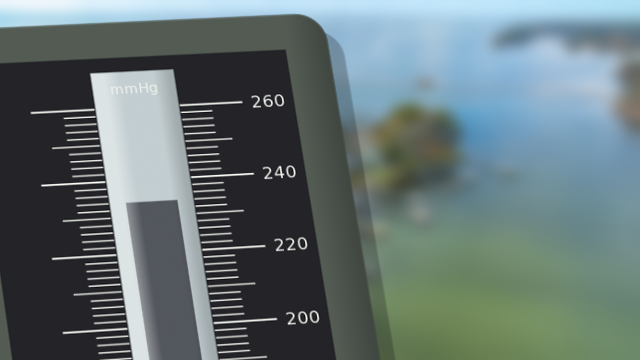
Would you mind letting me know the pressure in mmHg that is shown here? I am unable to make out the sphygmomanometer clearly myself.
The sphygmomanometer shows 234 mmHg
